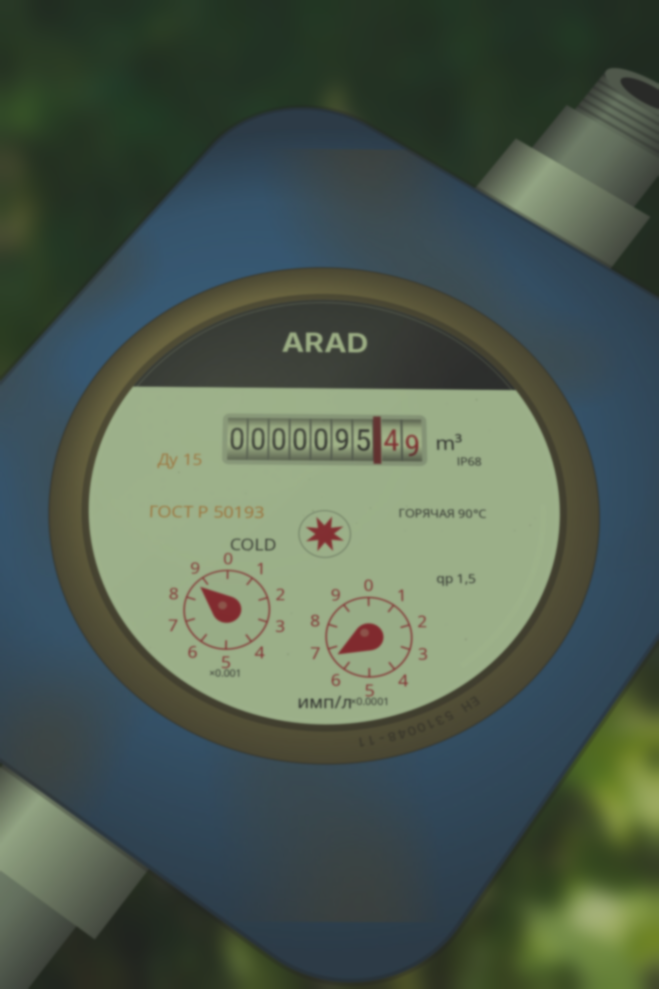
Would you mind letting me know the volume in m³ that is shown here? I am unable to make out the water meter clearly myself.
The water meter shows 95.4886 m³
